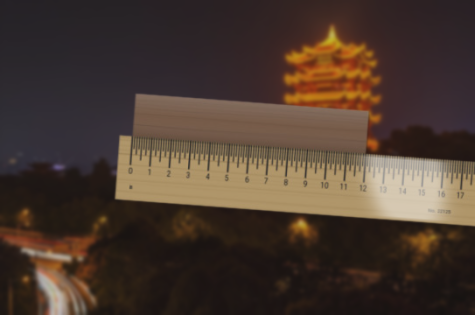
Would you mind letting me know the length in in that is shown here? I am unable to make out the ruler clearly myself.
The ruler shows 12 in
